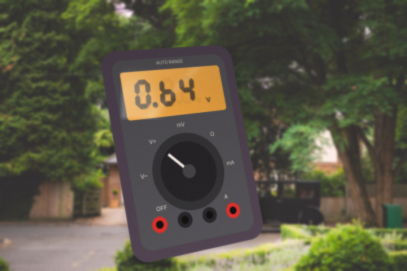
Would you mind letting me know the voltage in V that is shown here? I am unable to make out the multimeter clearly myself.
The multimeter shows 0.64 V
